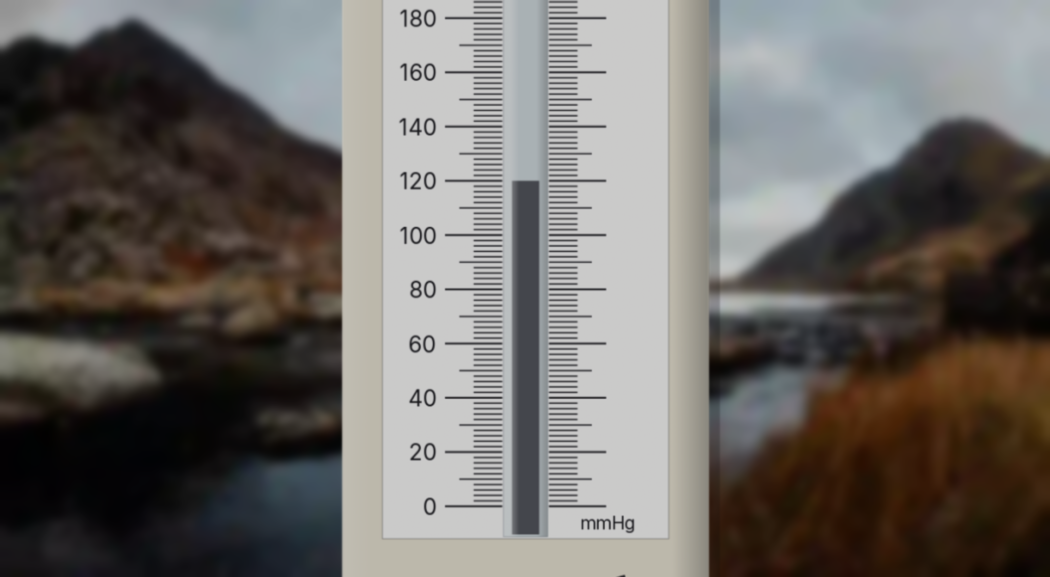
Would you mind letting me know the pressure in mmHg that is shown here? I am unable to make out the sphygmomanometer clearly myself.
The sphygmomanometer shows 120 mmHg
